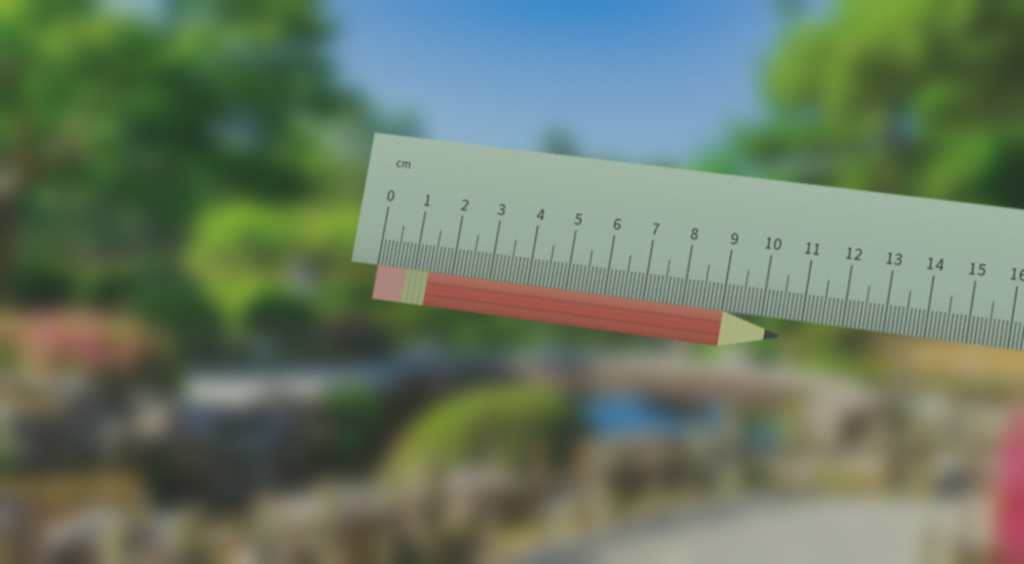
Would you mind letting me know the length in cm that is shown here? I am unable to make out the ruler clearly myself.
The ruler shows 10.5 cm
